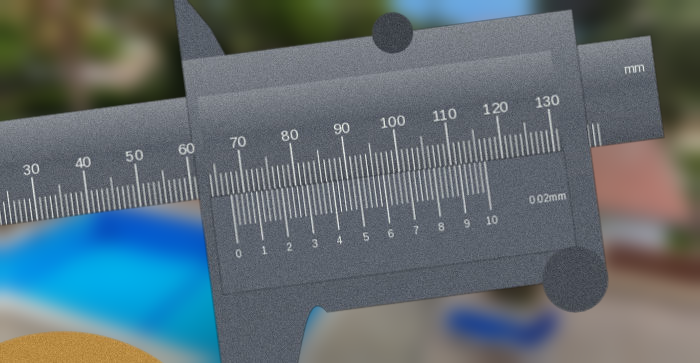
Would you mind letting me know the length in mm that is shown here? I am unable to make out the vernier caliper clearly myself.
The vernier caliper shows 67.5 mm
